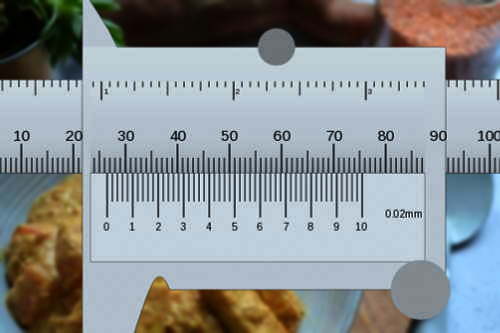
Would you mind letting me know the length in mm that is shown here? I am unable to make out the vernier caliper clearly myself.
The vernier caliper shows 26.5 mm
